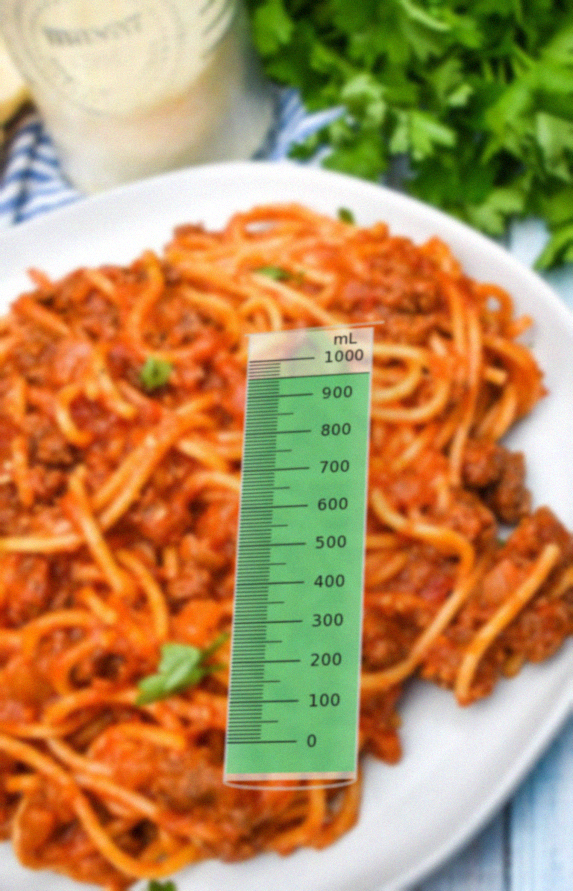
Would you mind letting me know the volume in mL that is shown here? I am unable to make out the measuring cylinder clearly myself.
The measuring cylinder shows 950 mL
